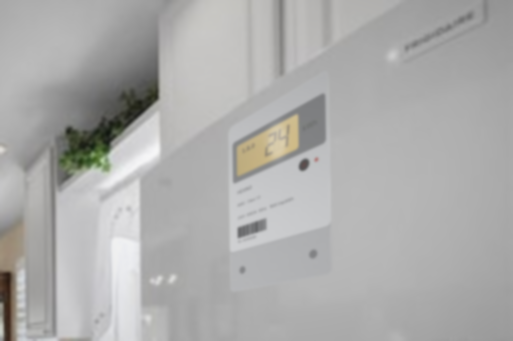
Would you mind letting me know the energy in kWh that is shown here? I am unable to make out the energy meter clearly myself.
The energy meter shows 24 kWh
